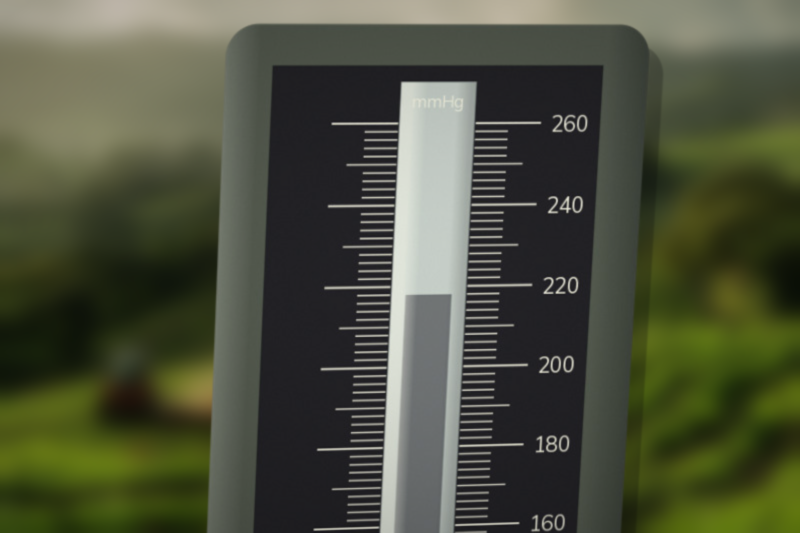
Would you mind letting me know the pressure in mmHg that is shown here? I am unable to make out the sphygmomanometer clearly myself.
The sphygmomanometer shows 218 mmHg
